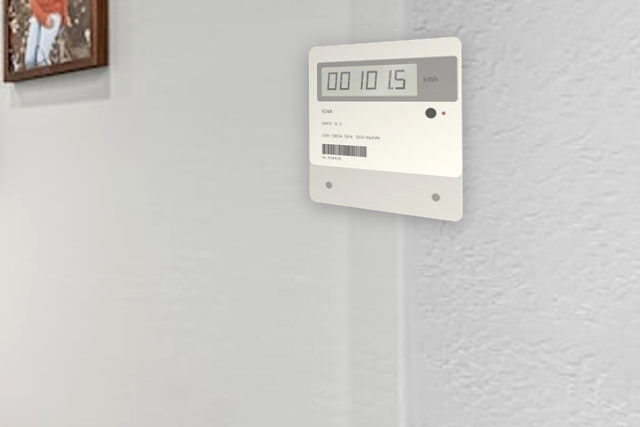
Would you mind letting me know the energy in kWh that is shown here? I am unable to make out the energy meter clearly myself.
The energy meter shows 101.5 kWh
